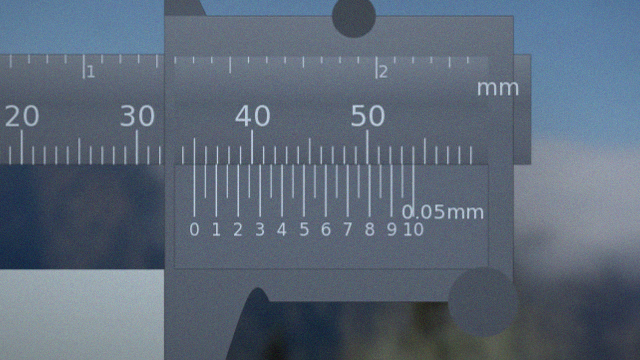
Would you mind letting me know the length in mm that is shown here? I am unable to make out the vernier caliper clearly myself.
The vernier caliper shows 35.0 mm
